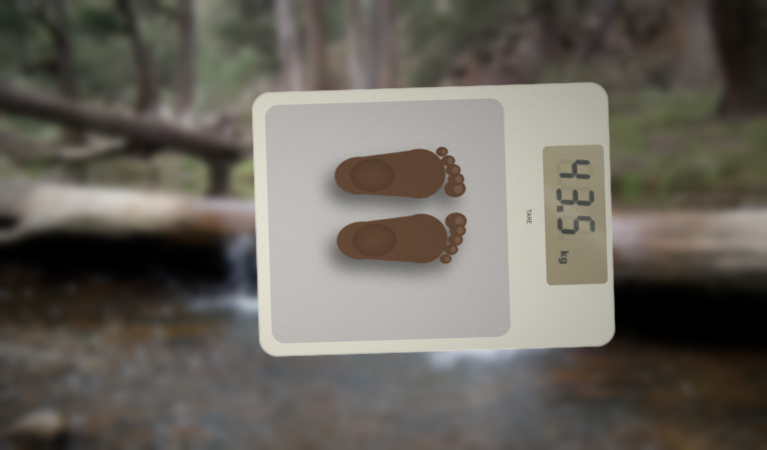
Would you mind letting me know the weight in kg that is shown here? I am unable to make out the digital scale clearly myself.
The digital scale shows 43.5 kg
